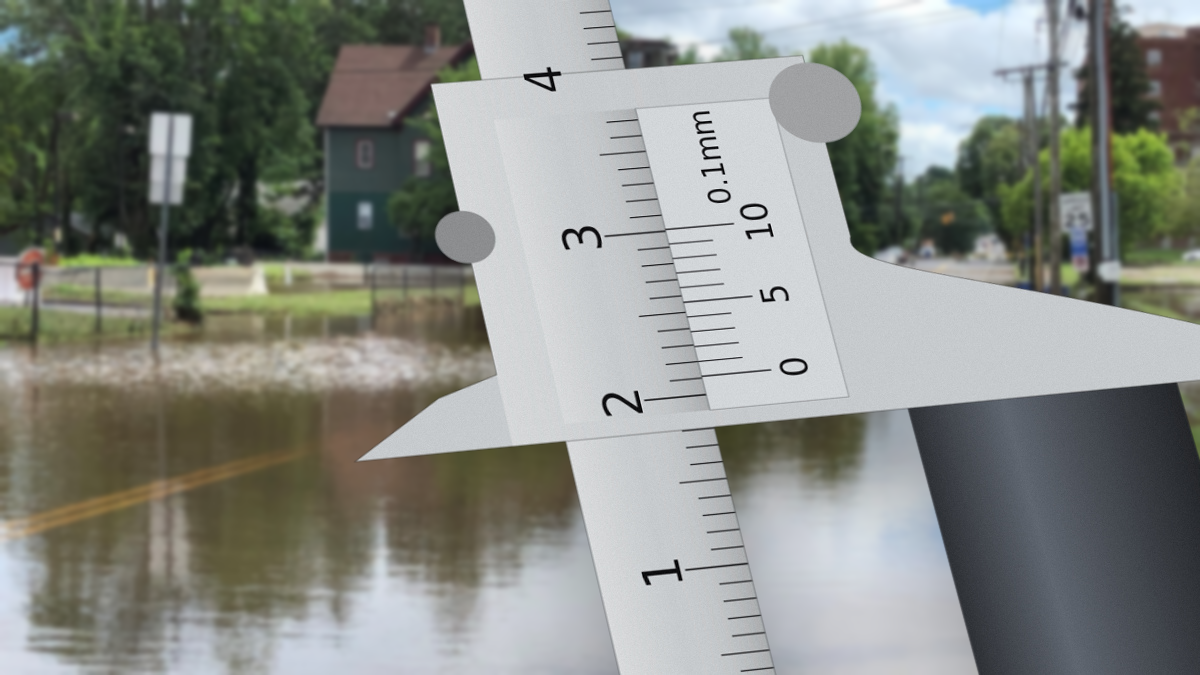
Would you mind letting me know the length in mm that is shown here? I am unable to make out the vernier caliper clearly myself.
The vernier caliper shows 21.1 mm
